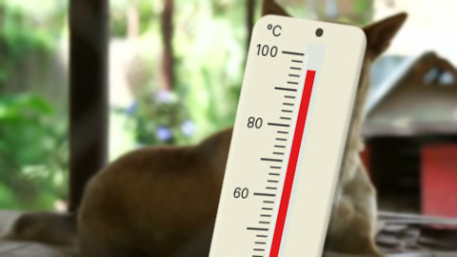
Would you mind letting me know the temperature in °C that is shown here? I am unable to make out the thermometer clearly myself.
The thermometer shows 96 °C
